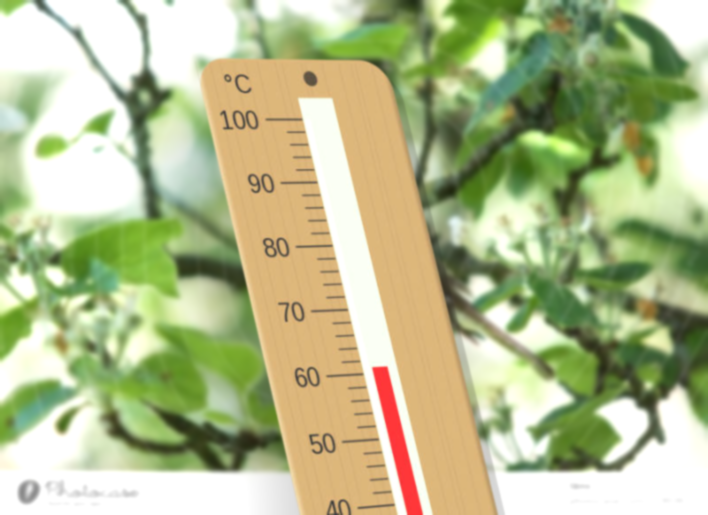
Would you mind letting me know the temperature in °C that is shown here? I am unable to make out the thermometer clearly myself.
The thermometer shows 61 °C
